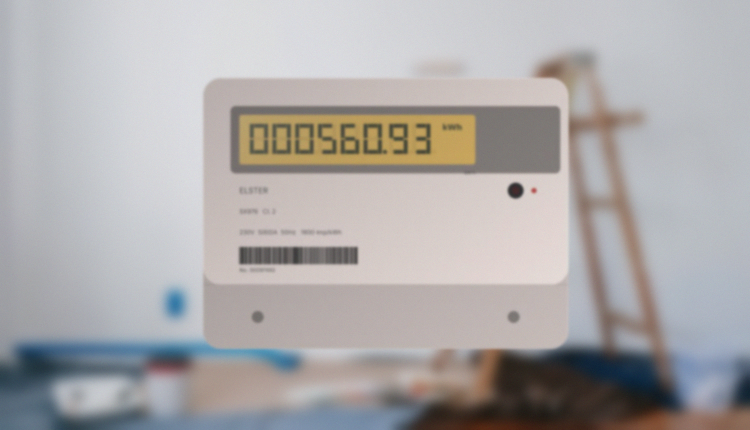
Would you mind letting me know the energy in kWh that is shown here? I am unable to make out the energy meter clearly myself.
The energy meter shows 560.93 kWh
